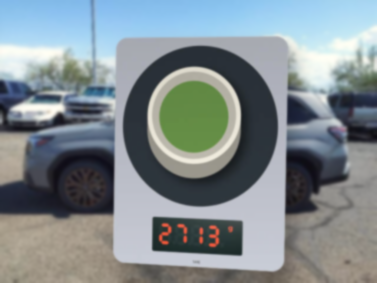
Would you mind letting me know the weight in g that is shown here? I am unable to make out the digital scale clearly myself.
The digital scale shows 2713 g
